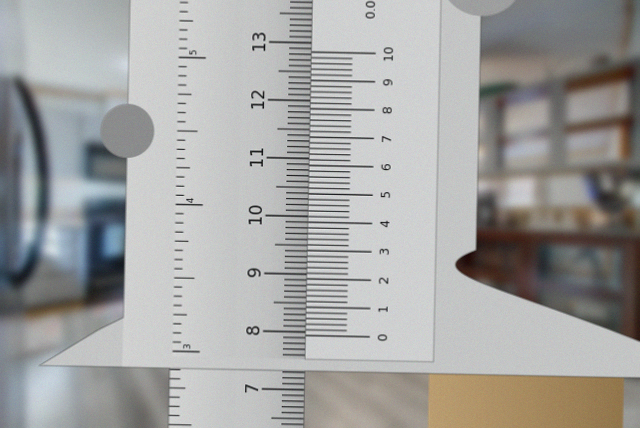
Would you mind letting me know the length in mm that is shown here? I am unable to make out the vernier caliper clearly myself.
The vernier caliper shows 79.4 mm
